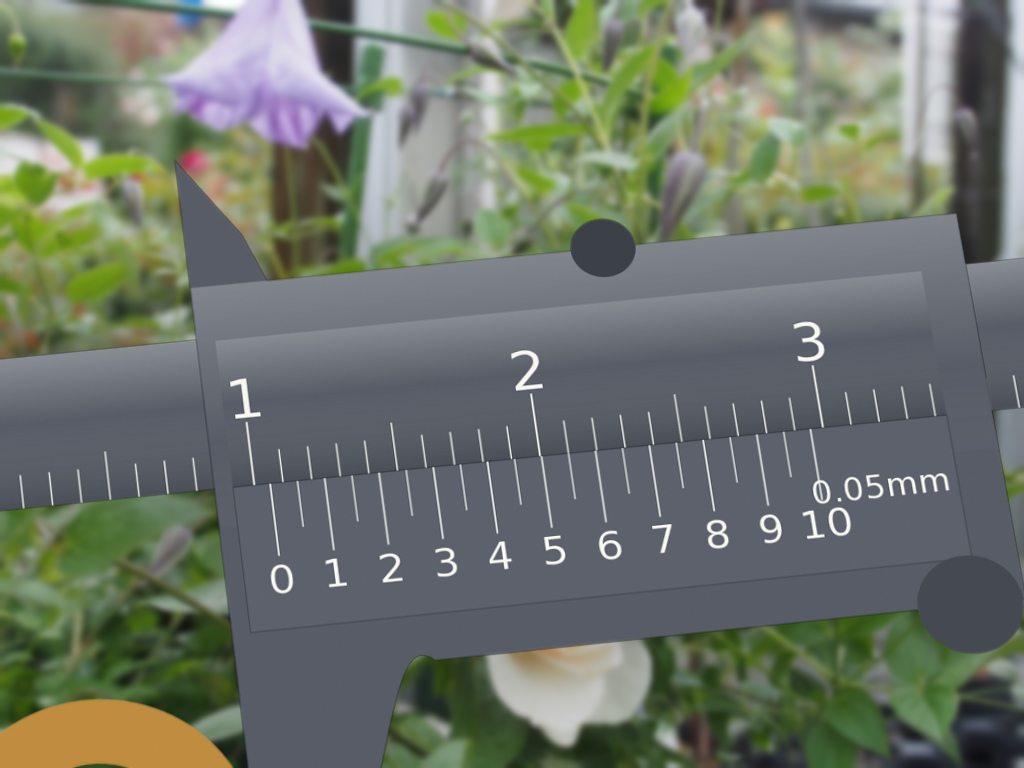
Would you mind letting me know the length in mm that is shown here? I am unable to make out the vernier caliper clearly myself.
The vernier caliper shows 10.55 mm
